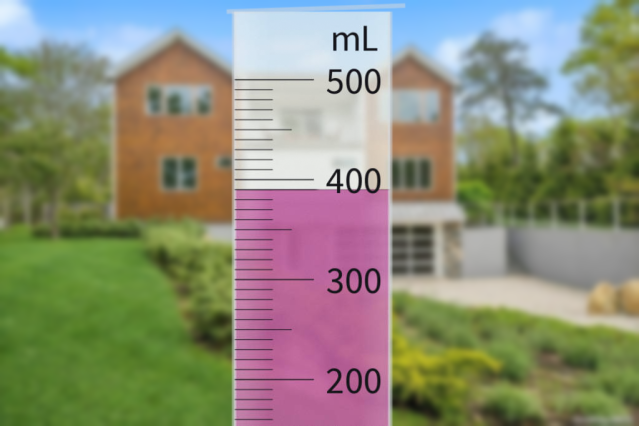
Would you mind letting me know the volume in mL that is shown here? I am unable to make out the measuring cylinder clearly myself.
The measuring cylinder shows 390 mL
